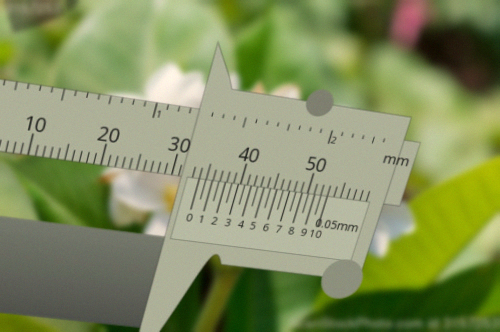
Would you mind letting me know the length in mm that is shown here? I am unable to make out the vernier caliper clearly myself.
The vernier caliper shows 34.0 mm
